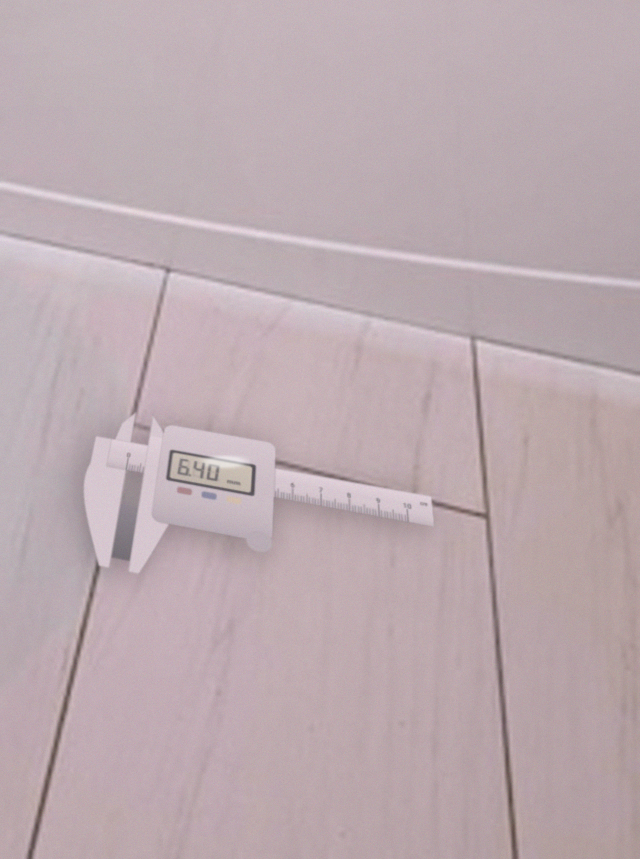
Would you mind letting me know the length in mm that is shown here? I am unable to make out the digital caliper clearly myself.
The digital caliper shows 6.40 mm
